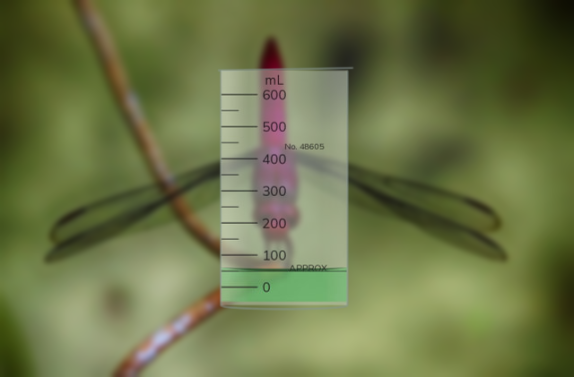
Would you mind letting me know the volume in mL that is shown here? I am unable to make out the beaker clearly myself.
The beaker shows 50 mL
